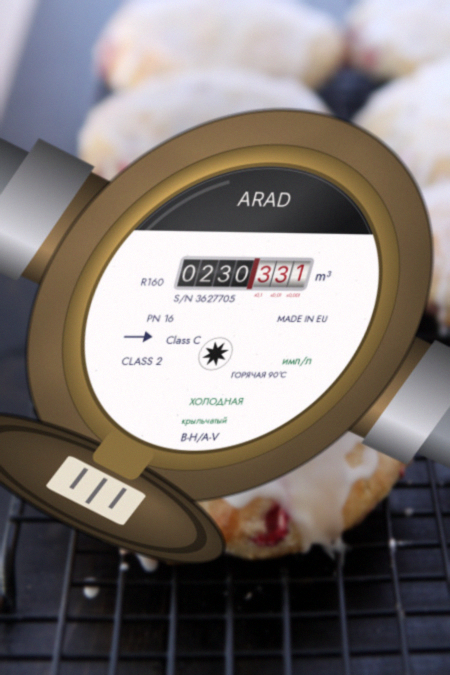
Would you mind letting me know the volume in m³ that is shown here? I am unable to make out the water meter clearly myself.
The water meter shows 230.331 m³
